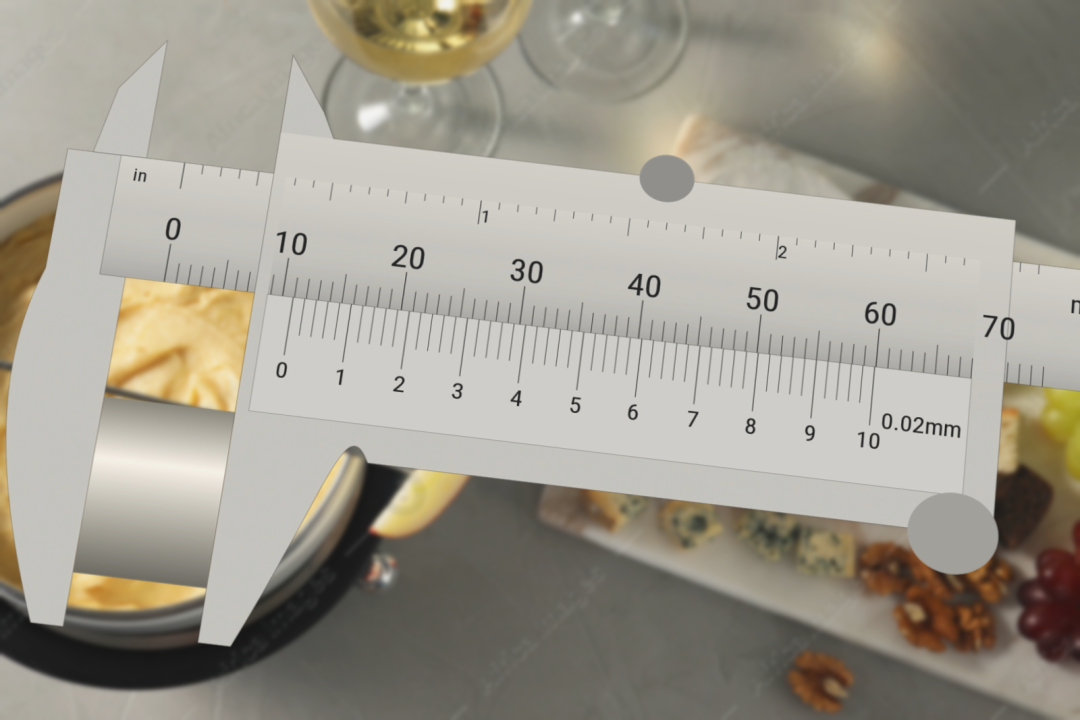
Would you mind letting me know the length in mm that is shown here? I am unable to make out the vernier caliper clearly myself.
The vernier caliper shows 10.9 mm
